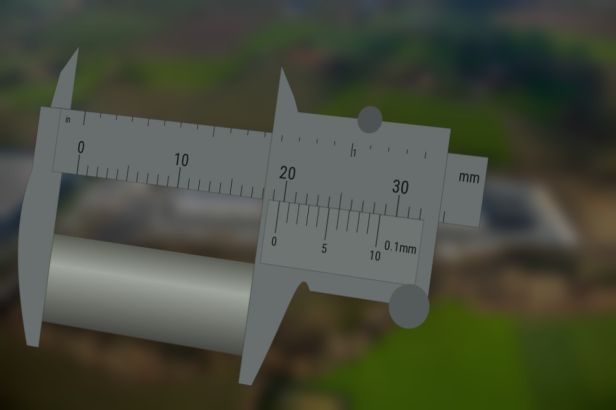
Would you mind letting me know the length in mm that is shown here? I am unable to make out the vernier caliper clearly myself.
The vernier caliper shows 19.6 mm
